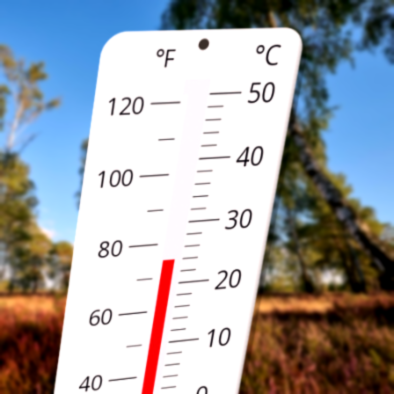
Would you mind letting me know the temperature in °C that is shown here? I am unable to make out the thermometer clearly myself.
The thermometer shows 24 °C
